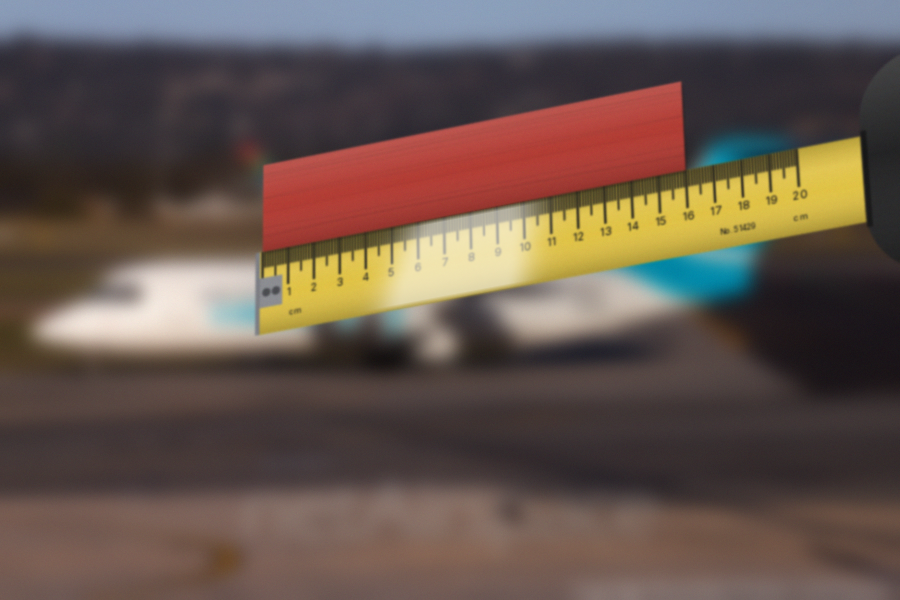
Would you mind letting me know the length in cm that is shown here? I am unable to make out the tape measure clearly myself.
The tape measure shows 16 cm
